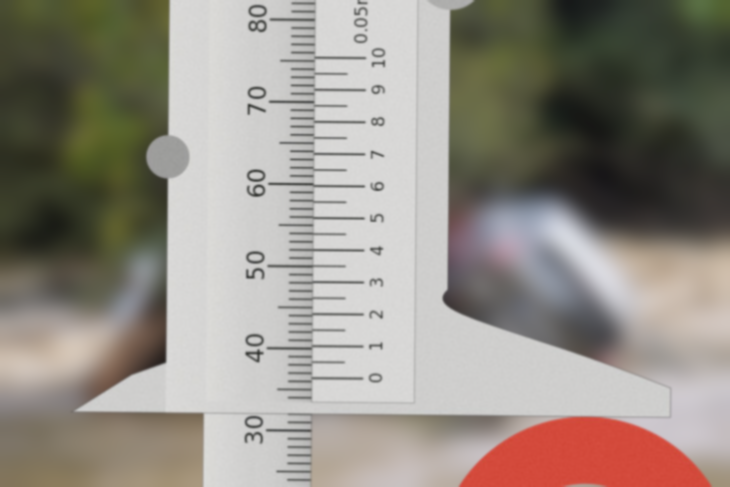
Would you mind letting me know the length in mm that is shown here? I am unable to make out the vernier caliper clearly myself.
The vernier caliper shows 36.4 mm
